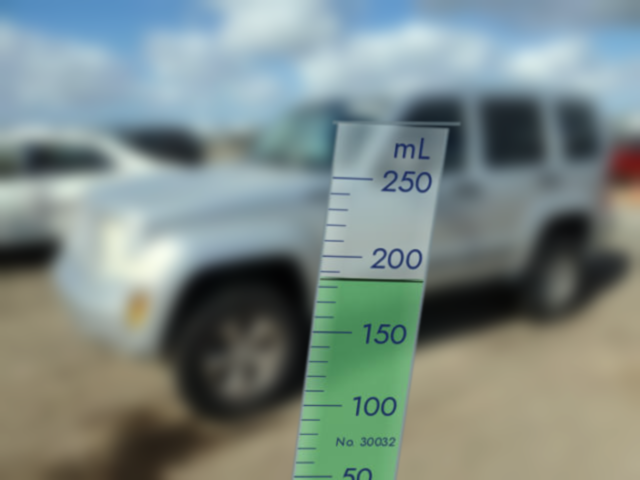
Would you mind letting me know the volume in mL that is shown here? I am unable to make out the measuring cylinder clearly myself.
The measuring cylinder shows 185 mL
